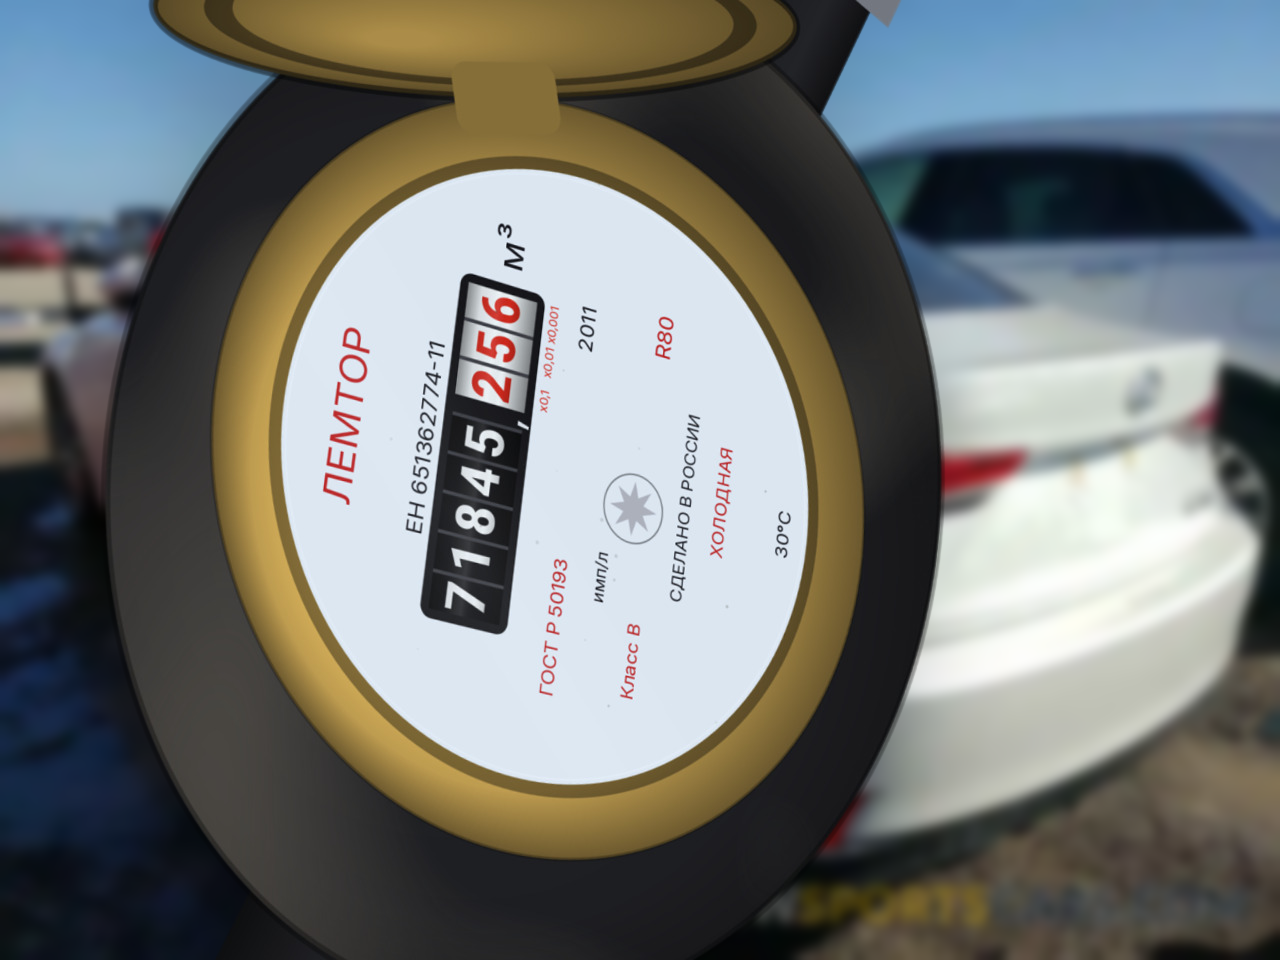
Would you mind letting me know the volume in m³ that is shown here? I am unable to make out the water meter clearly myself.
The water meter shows 71845.256 m³
